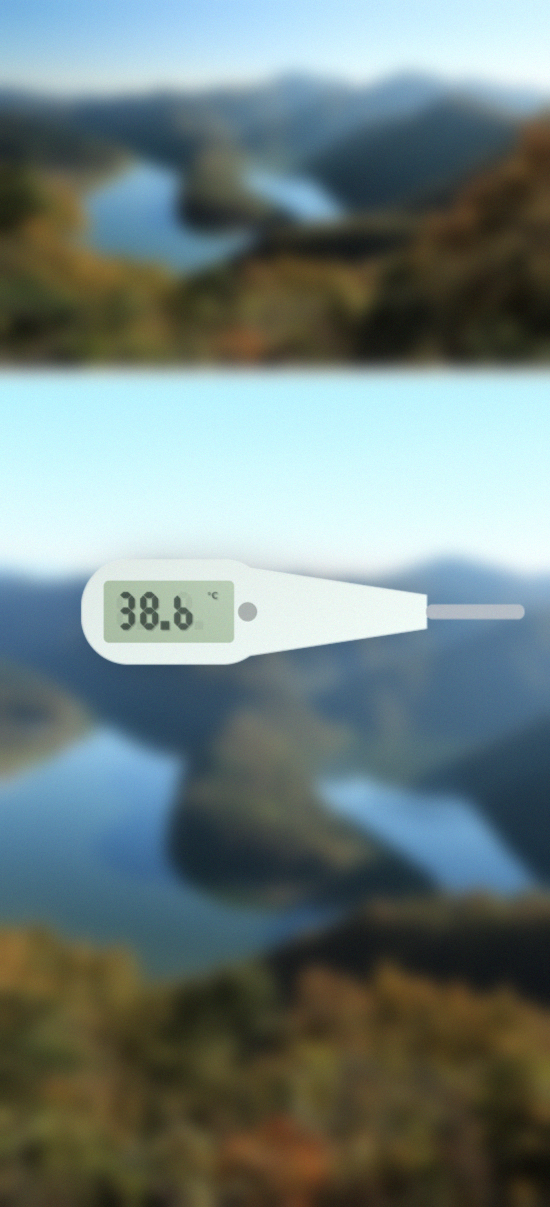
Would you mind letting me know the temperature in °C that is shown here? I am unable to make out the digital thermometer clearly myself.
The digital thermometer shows 38.6 °C
